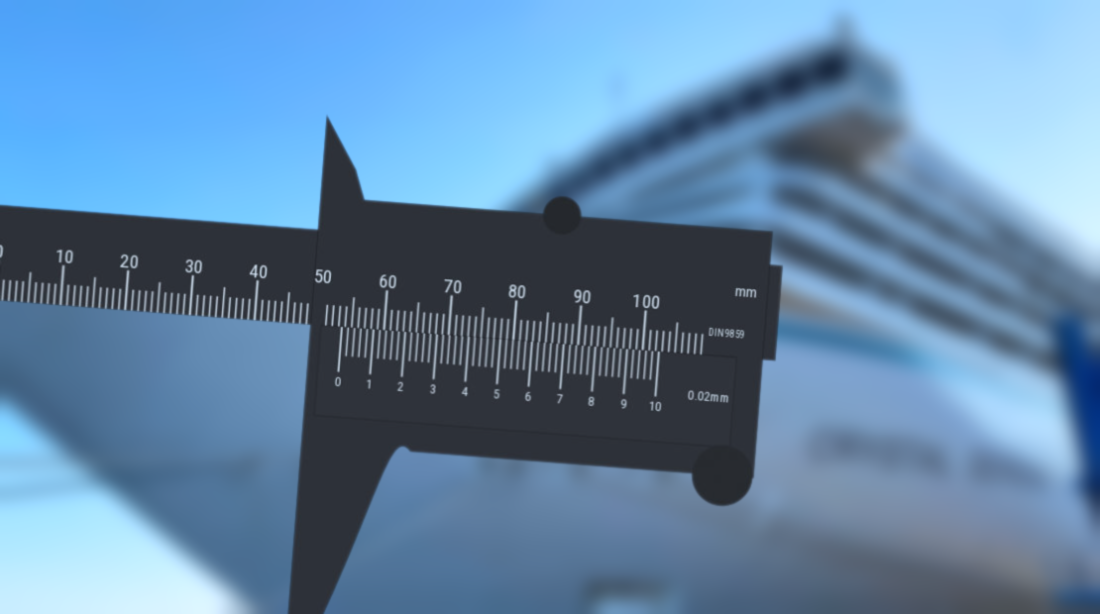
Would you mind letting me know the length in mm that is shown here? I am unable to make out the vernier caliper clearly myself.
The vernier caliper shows 53.5 mm
